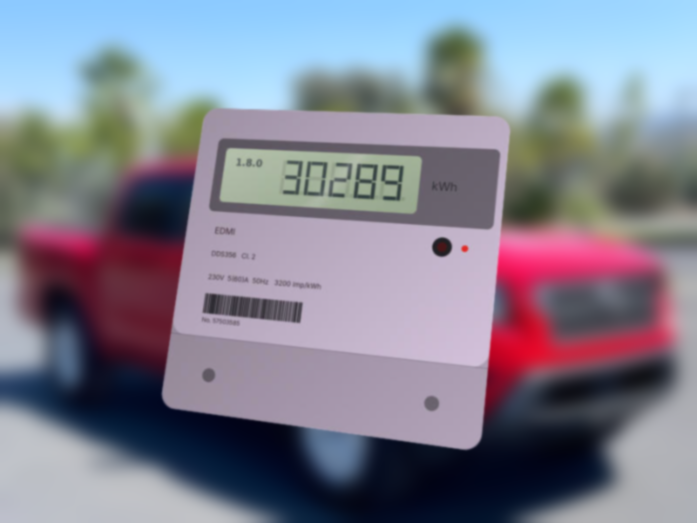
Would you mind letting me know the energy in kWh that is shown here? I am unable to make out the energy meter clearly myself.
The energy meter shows 30289 kWh
